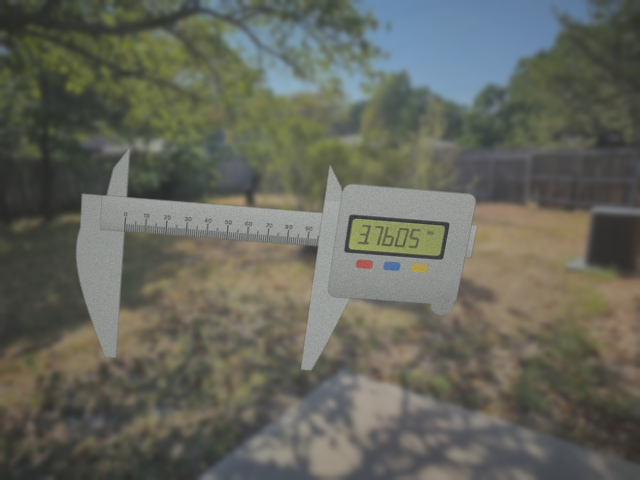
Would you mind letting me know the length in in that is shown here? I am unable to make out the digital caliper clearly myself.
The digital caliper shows 3.7605 in
